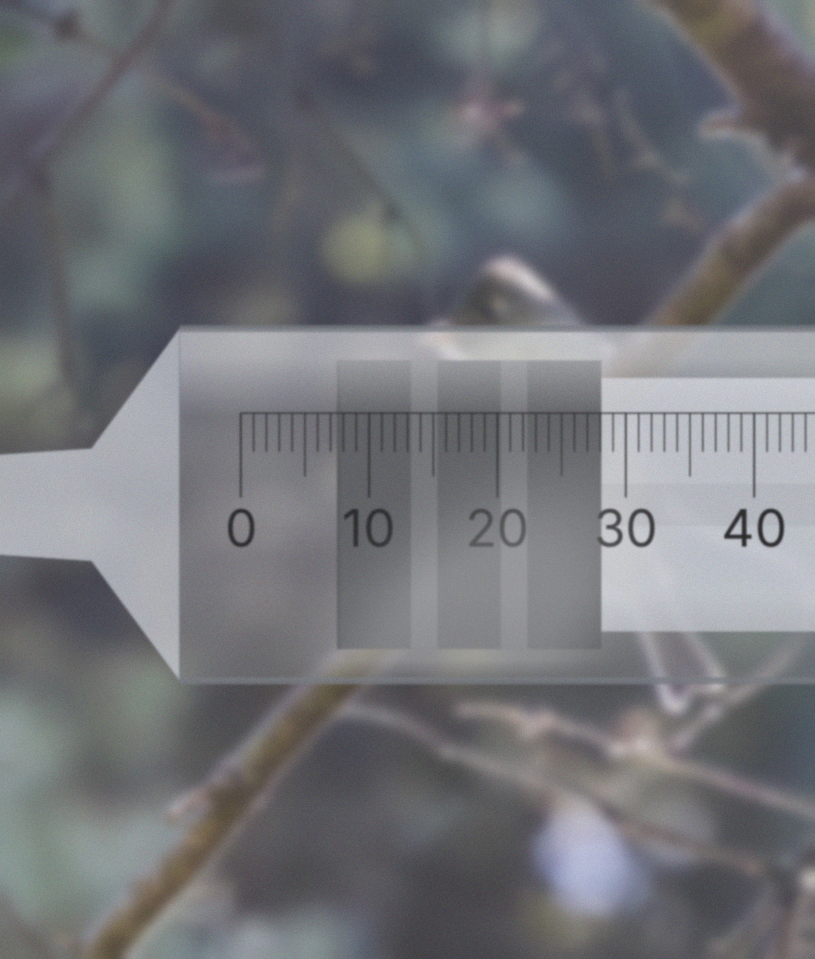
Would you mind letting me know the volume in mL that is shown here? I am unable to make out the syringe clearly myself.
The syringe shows 7.5 mL
